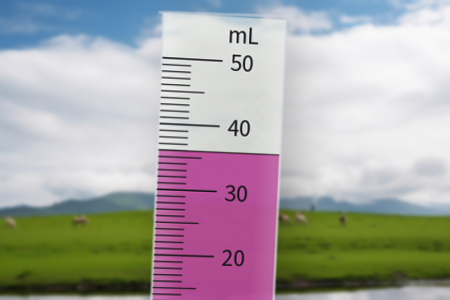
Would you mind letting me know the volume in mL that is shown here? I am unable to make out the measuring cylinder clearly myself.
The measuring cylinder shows 36 mL
